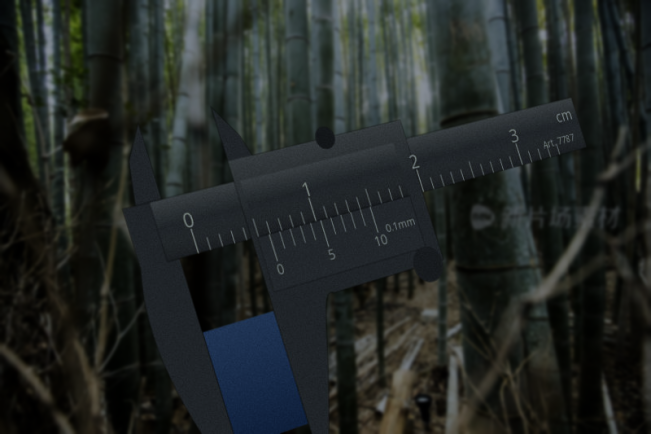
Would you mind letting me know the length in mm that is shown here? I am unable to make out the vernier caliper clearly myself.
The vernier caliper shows 5.9 mm
